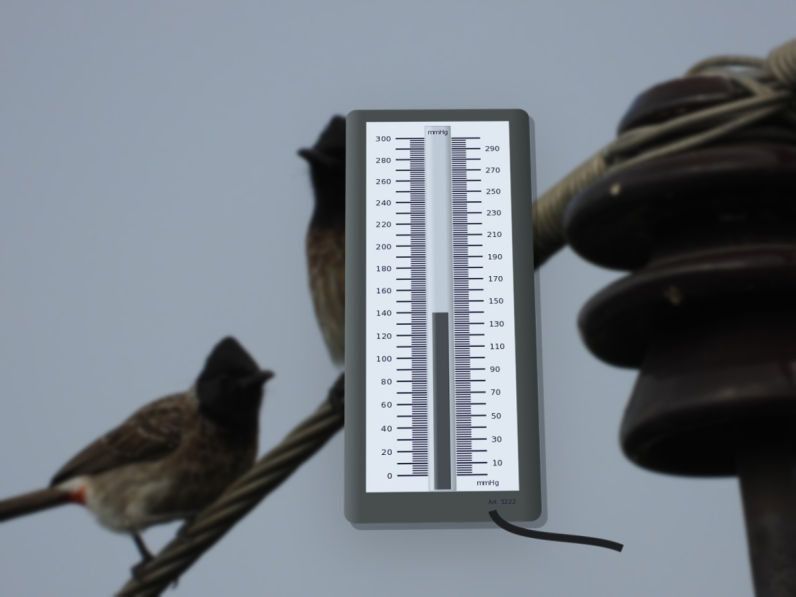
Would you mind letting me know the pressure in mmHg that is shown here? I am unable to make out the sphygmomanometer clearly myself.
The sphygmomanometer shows 140 mmHg
